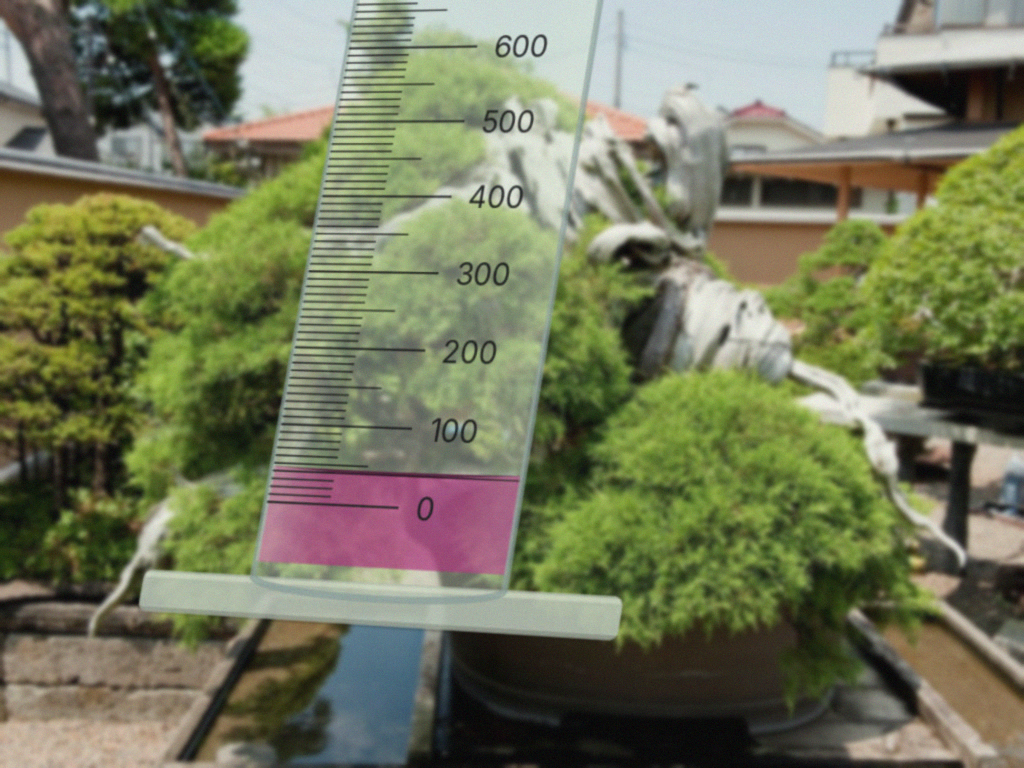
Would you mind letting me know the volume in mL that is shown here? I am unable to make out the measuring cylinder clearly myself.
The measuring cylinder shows 40 mL
